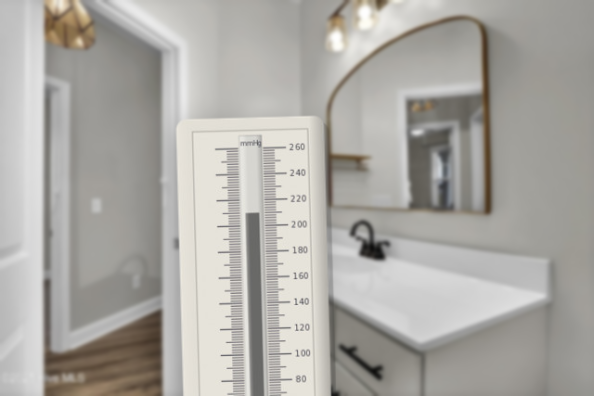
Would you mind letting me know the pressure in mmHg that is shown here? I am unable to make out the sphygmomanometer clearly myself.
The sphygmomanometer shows 210 mmHg
